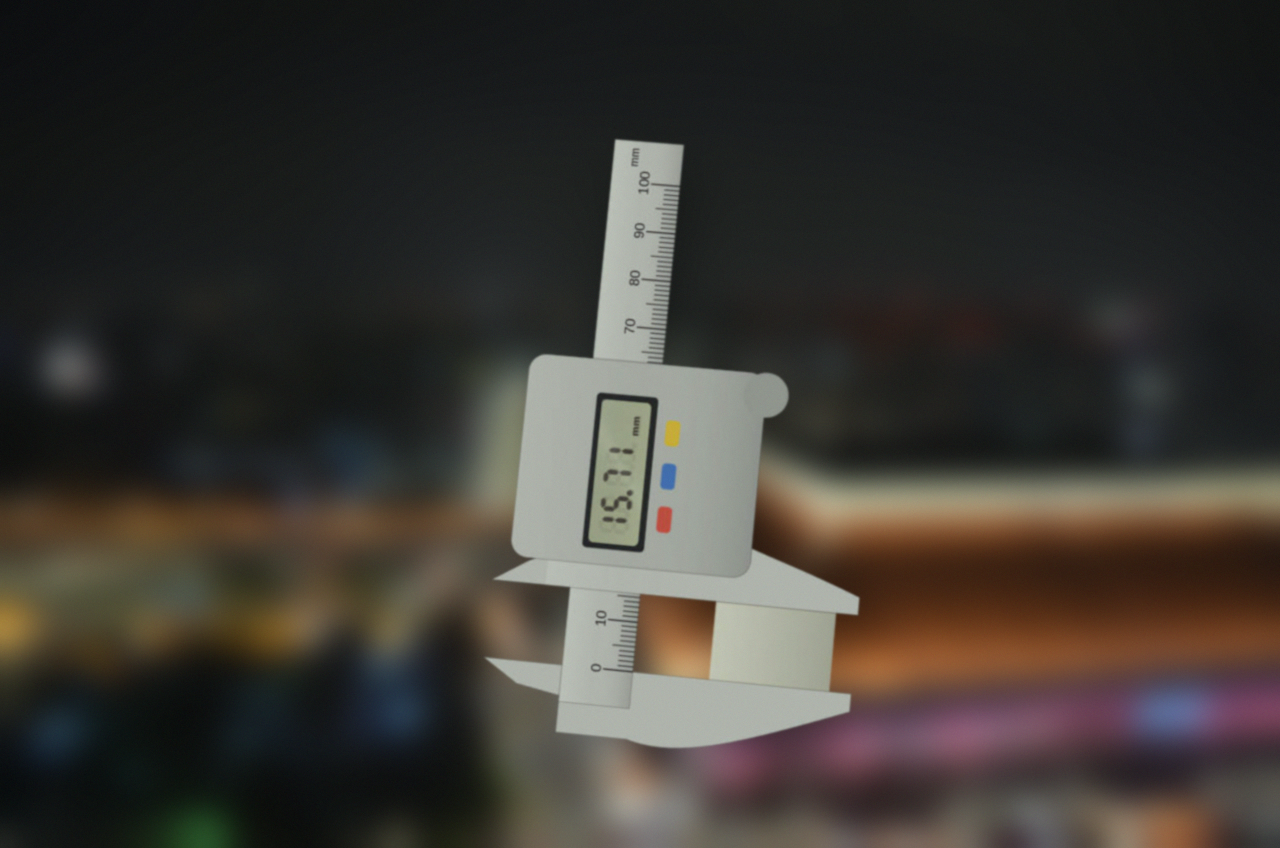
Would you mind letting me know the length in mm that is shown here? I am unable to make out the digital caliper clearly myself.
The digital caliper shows 15.71 mm
